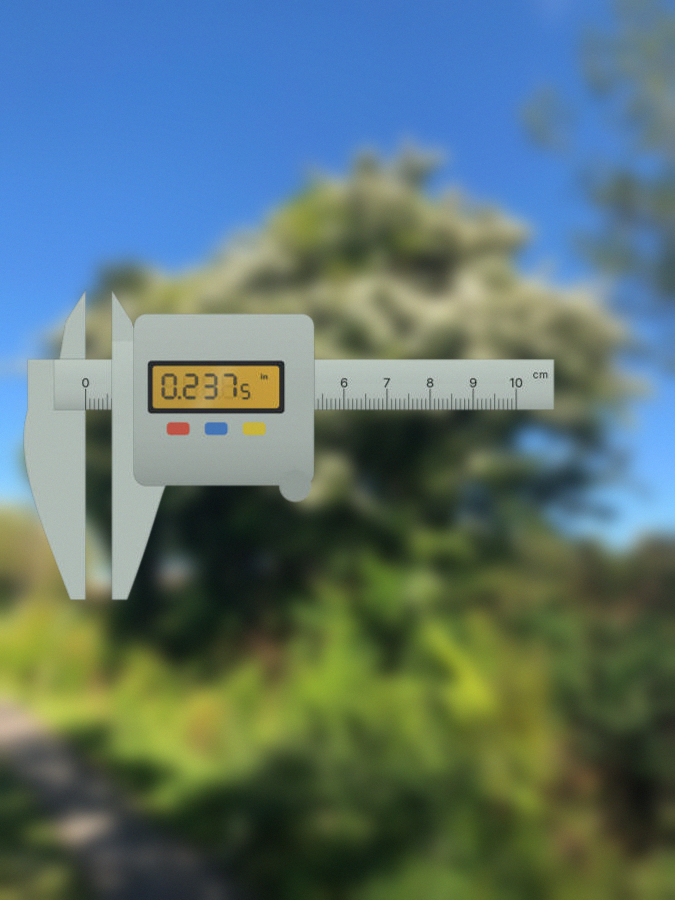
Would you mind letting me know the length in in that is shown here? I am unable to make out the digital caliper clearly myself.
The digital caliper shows 0.2375 in
